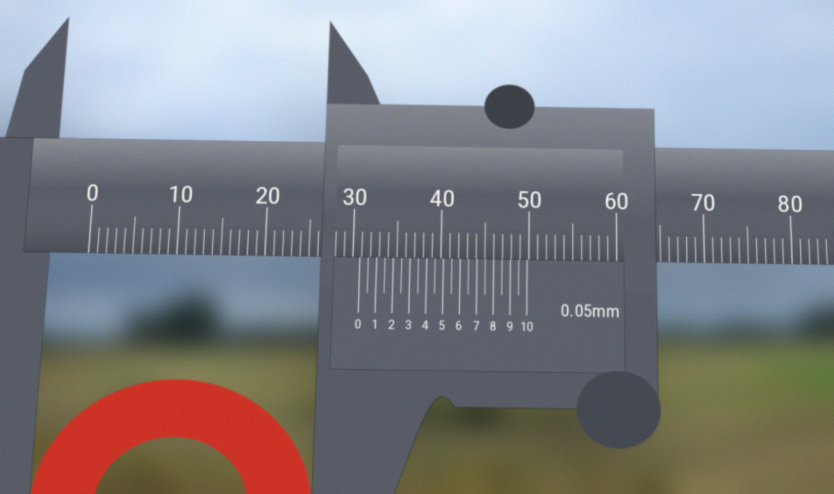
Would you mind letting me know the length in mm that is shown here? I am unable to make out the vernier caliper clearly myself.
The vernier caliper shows 30.8 mm
